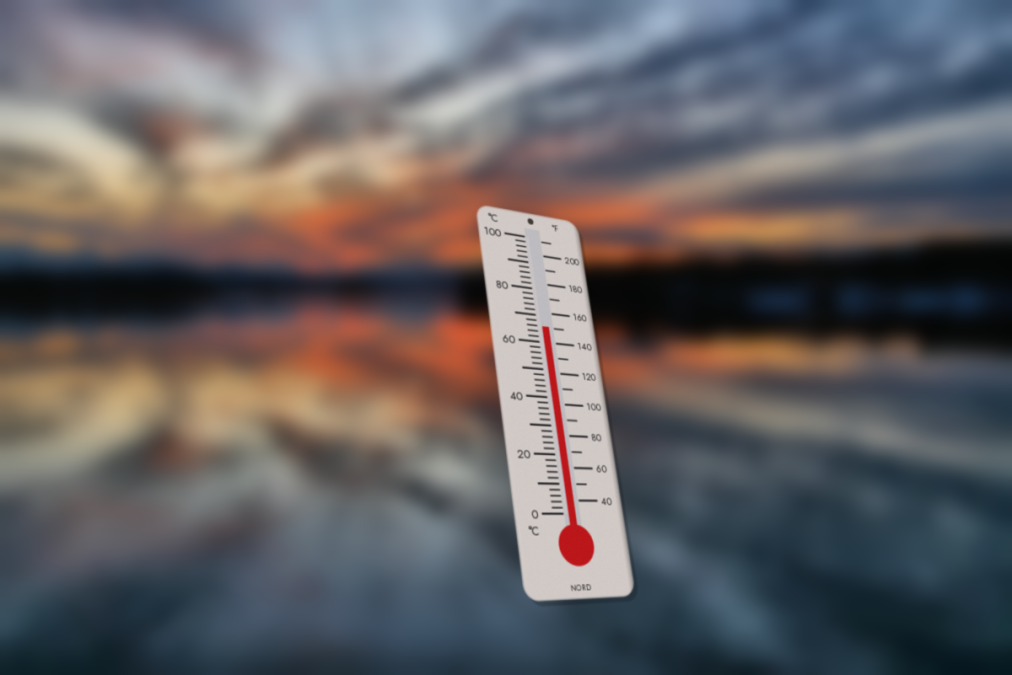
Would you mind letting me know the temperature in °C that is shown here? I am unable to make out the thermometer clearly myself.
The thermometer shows 66 °C
